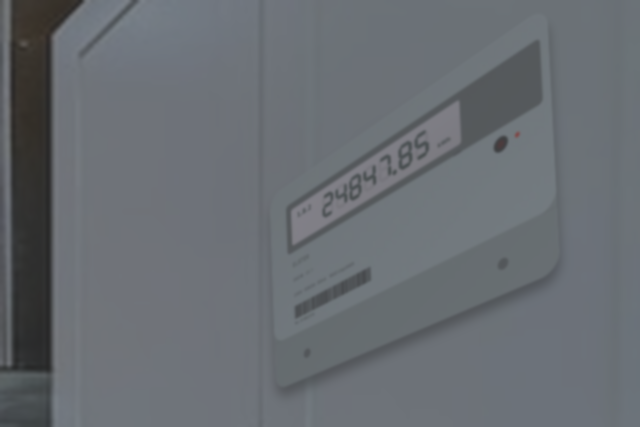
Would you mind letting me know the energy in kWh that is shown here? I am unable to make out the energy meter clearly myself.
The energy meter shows 24847.85 kWh
